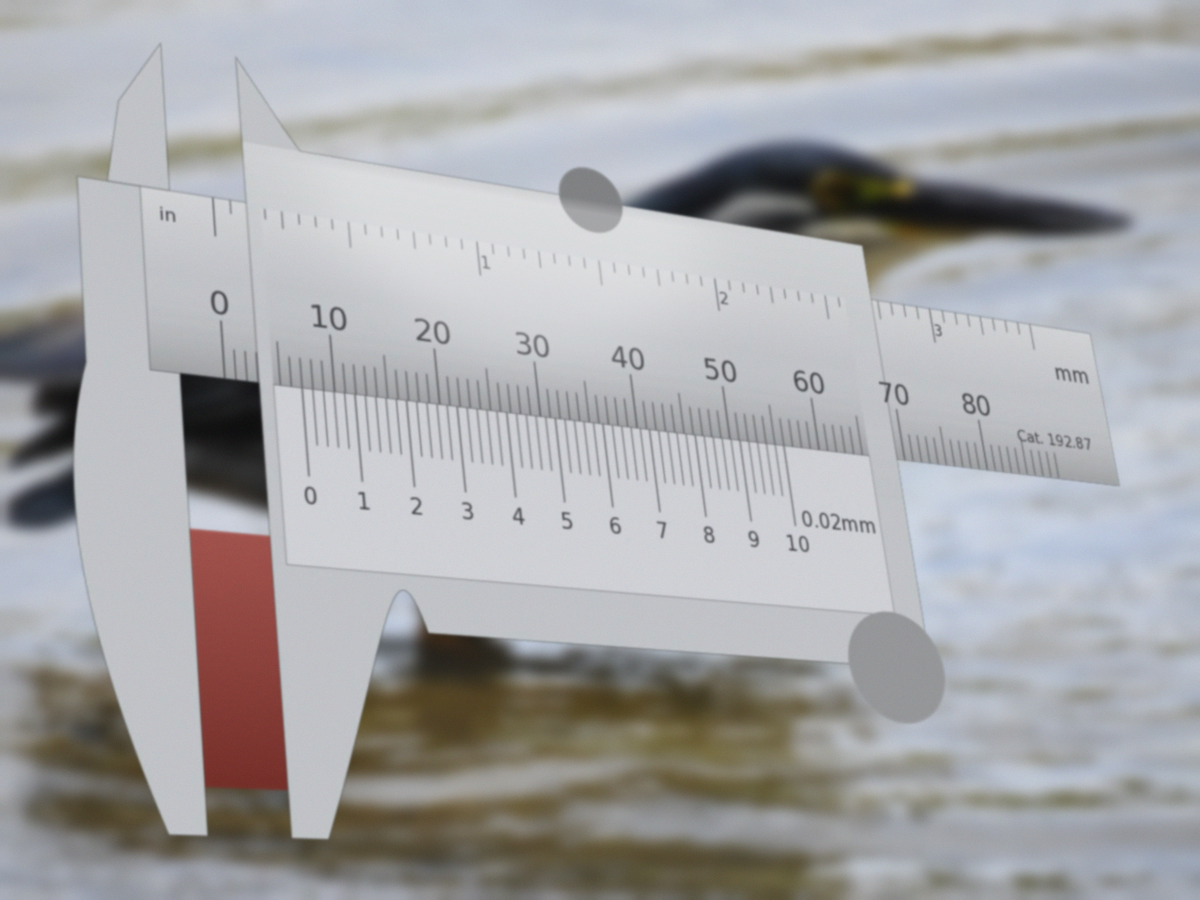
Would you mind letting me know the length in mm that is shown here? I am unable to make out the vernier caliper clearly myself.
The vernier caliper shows 7.0 mm
